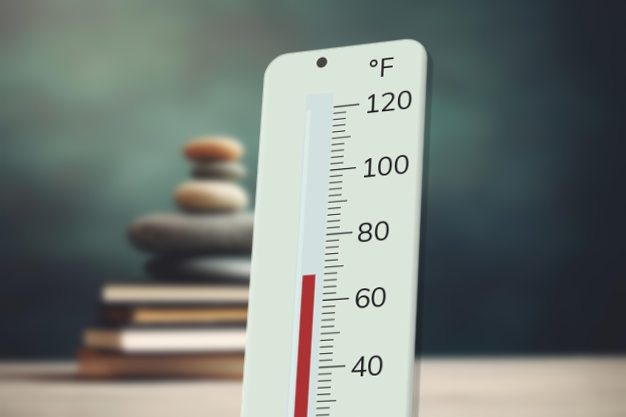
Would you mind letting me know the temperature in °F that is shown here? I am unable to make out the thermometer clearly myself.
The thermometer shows 68 °F
